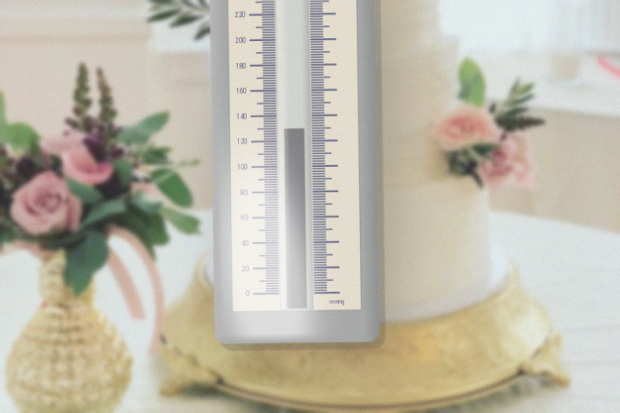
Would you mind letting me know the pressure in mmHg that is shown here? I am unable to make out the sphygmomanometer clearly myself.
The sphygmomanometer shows 130 mmHg
